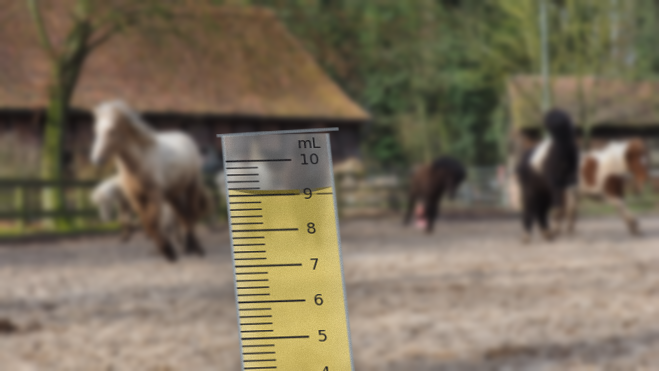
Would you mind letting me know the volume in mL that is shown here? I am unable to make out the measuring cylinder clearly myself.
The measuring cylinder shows 9 mL
